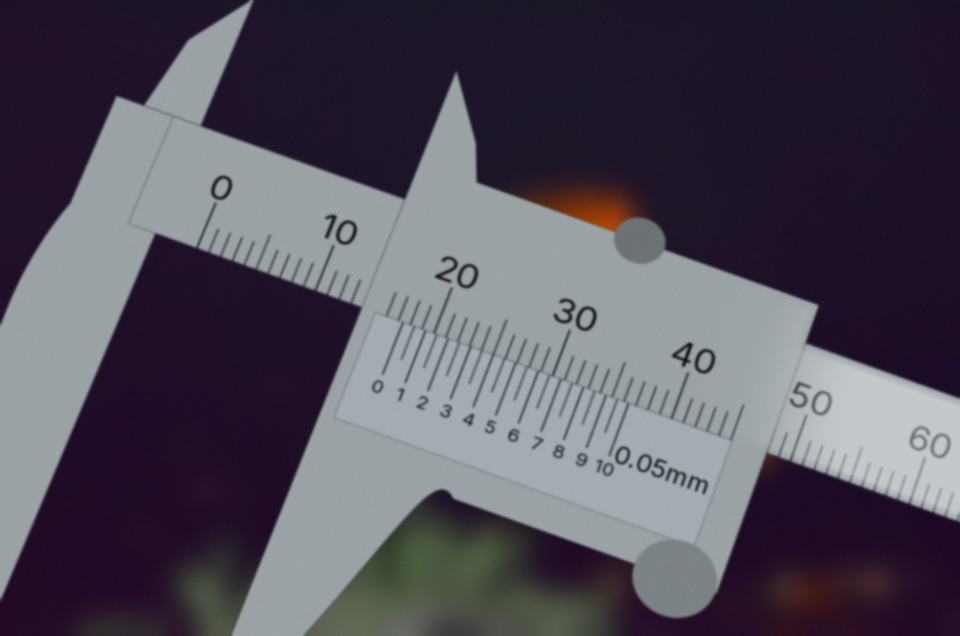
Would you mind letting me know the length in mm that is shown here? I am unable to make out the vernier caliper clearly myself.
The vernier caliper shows 17.4 mm
